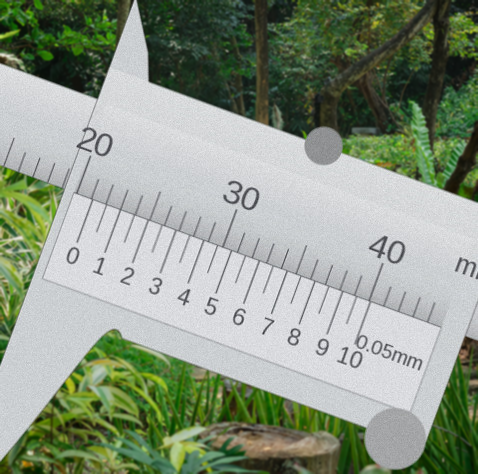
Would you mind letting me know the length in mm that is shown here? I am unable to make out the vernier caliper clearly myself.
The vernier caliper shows 21.1 mm
